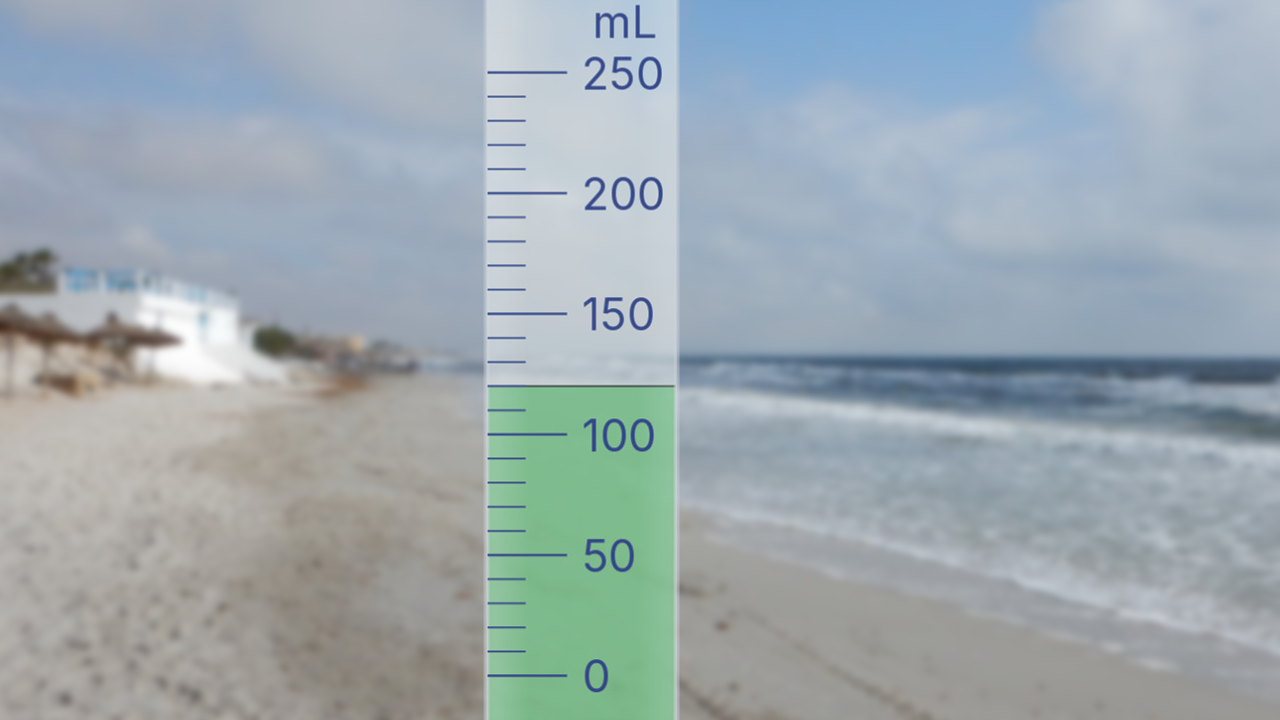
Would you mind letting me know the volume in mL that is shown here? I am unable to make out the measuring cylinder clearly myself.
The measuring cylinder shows 120 mL
